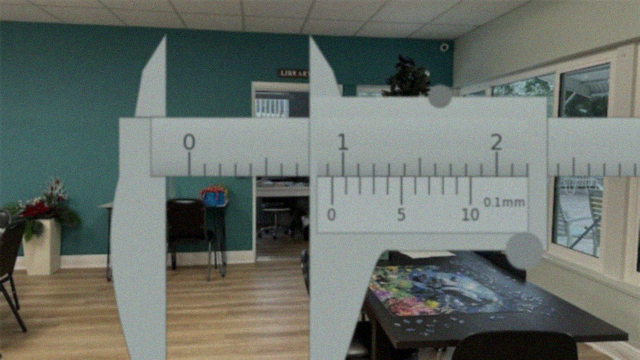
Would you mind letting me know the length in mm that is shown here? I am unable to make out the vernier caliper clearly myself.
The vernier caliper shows 9.3 mm
